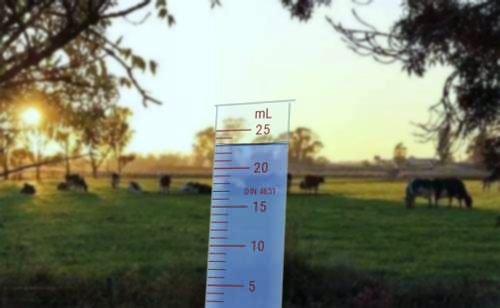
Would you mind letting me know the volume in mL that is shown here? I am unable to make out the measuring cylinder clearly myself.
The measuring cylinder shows 23 mL
